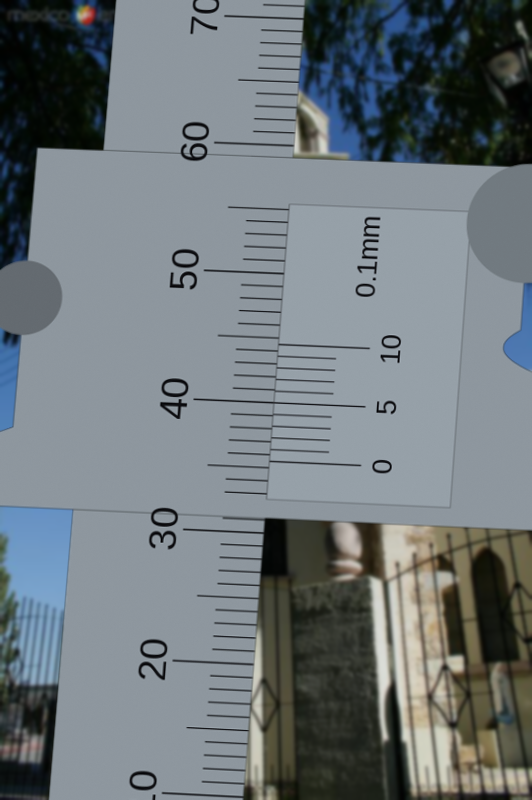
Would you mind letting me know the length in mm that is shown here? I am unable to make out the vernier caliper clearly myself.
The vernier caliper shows 35.5 mm
